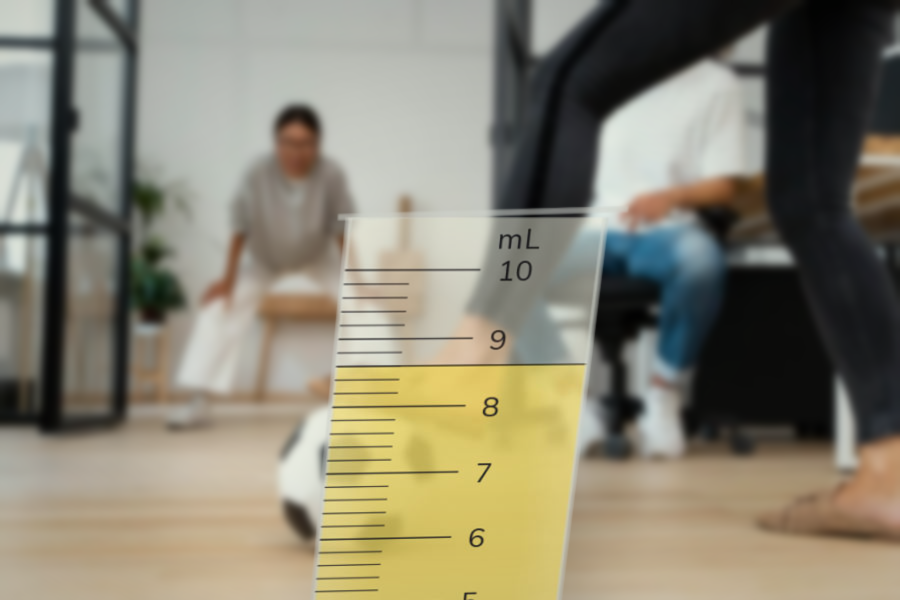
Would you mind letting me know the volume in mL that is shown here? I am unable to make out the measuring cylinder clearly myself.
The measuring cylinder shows 8.6 mL
